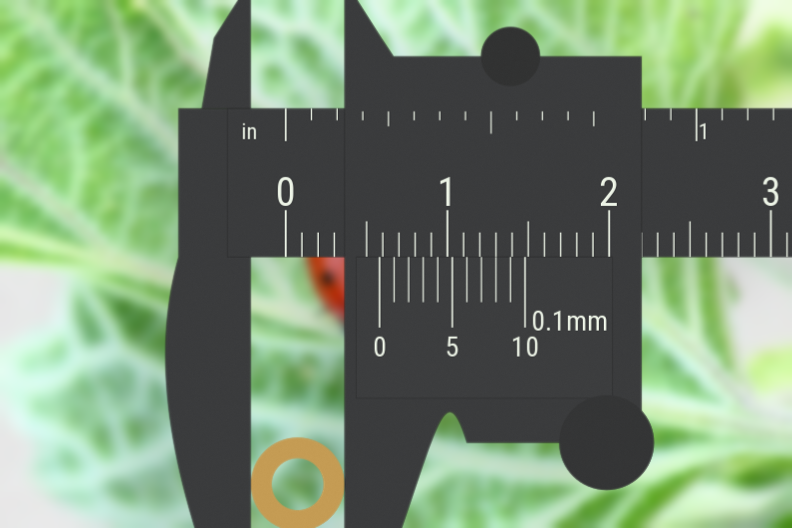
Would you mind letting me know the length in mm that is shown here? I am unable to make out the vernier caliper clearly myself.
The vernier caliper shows 5.8 mm
